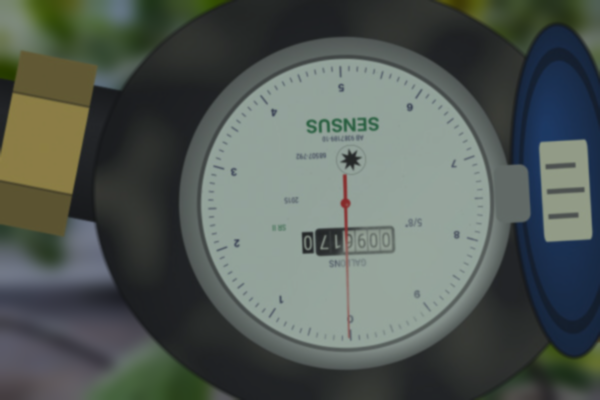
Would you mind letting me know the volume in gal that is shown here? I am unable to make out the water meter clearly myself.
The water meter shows 96170.0 gal
